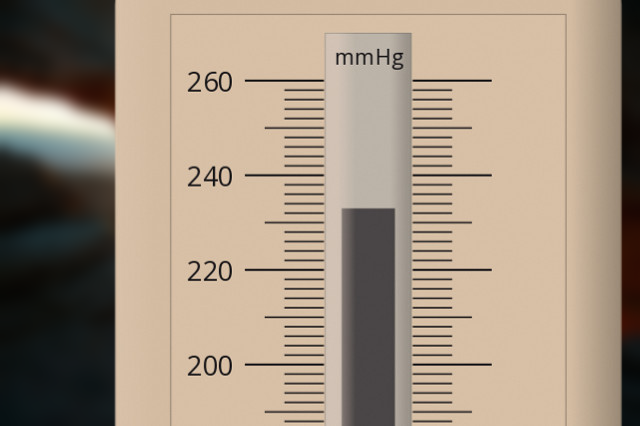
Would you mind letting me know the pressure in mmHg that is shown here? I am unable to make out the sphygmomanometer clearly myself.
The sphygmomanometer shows 233 mmHg
